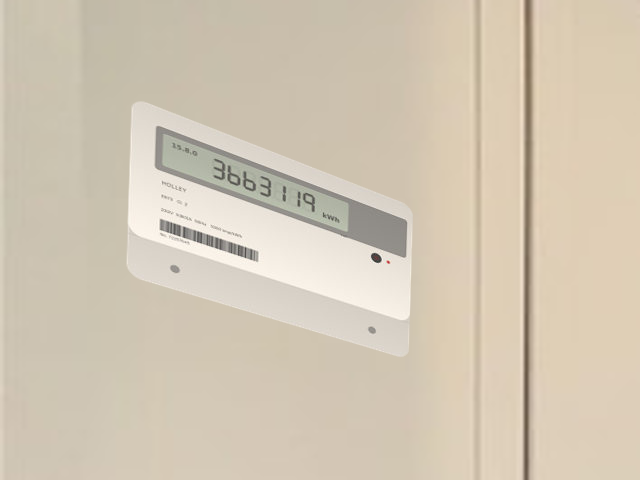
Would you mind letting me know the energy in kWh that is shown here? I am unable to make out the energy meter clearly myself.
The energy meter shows 3663119 kWh
